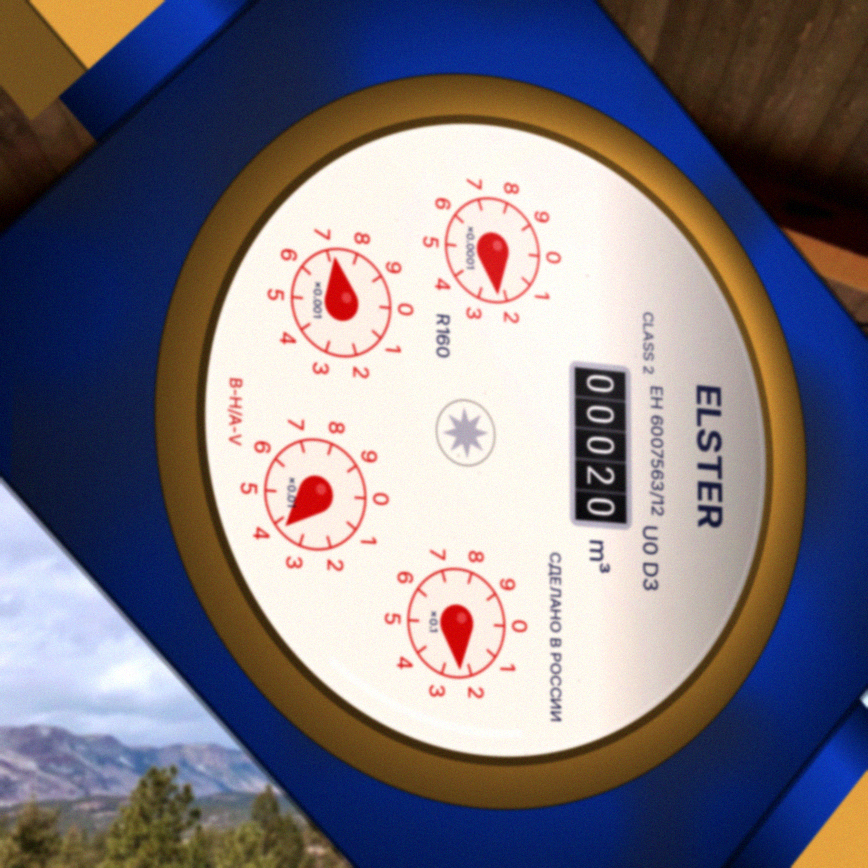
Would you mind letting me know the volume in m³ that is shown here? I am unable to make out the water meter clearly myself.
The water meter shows 20.2372 m³
